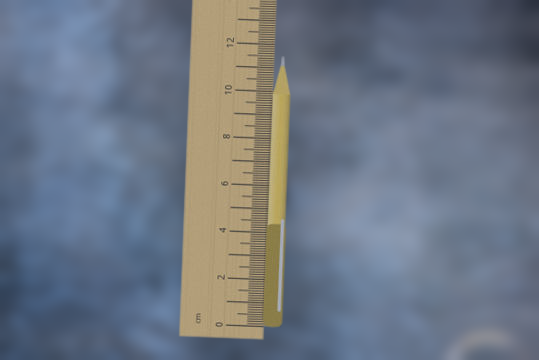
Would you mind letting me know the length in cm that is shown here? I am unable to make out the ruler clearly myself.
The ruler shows 11.5 cm
